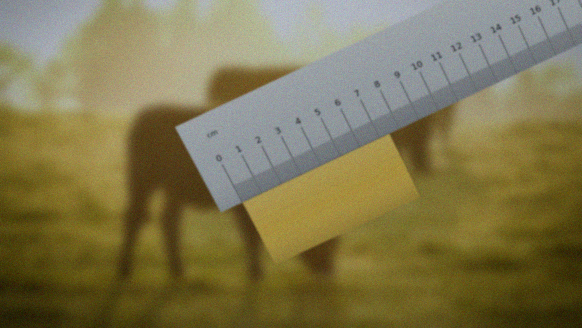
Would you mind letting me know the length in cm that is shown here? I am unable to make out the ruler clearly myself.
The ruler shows 7.5 cm
